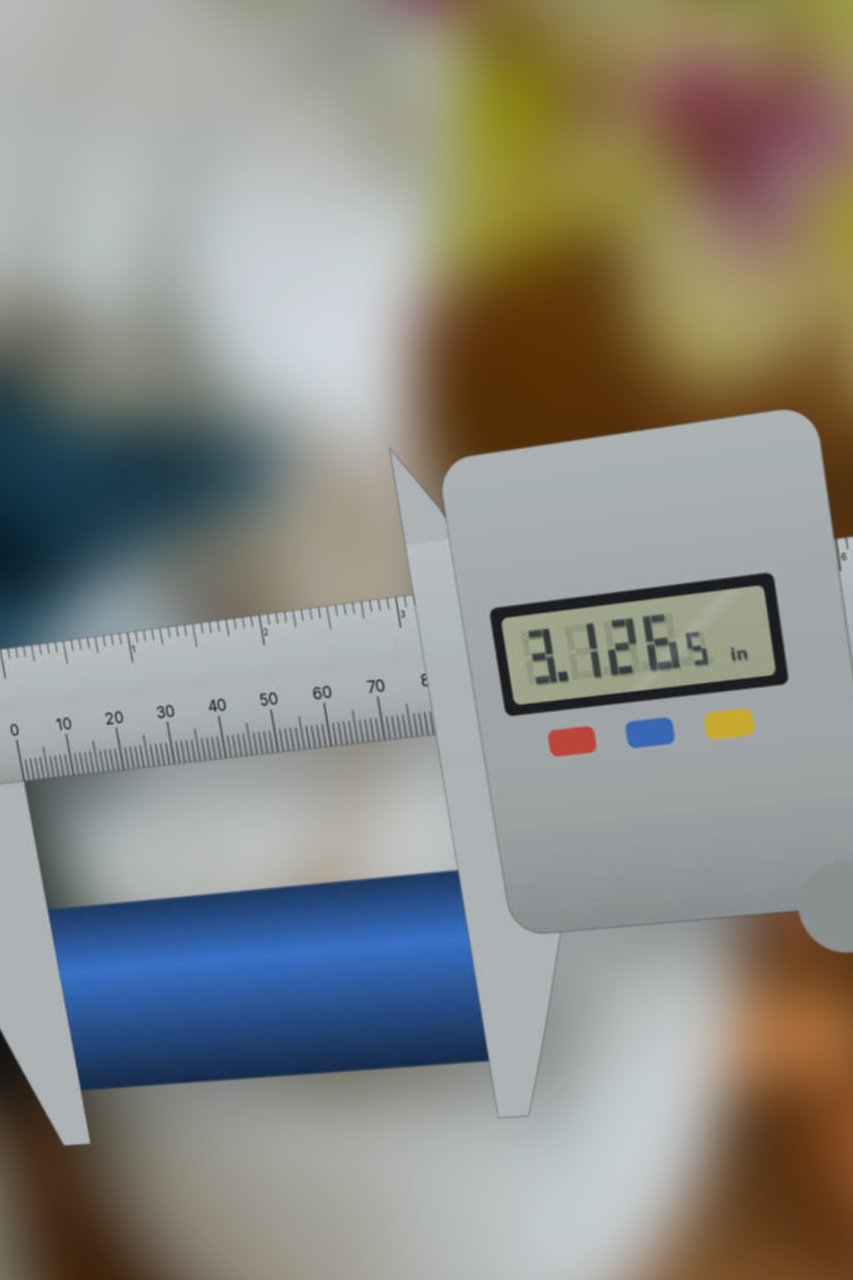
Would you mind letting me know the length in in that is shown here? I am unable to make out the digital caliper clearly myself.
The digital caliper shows 3.1265 in
